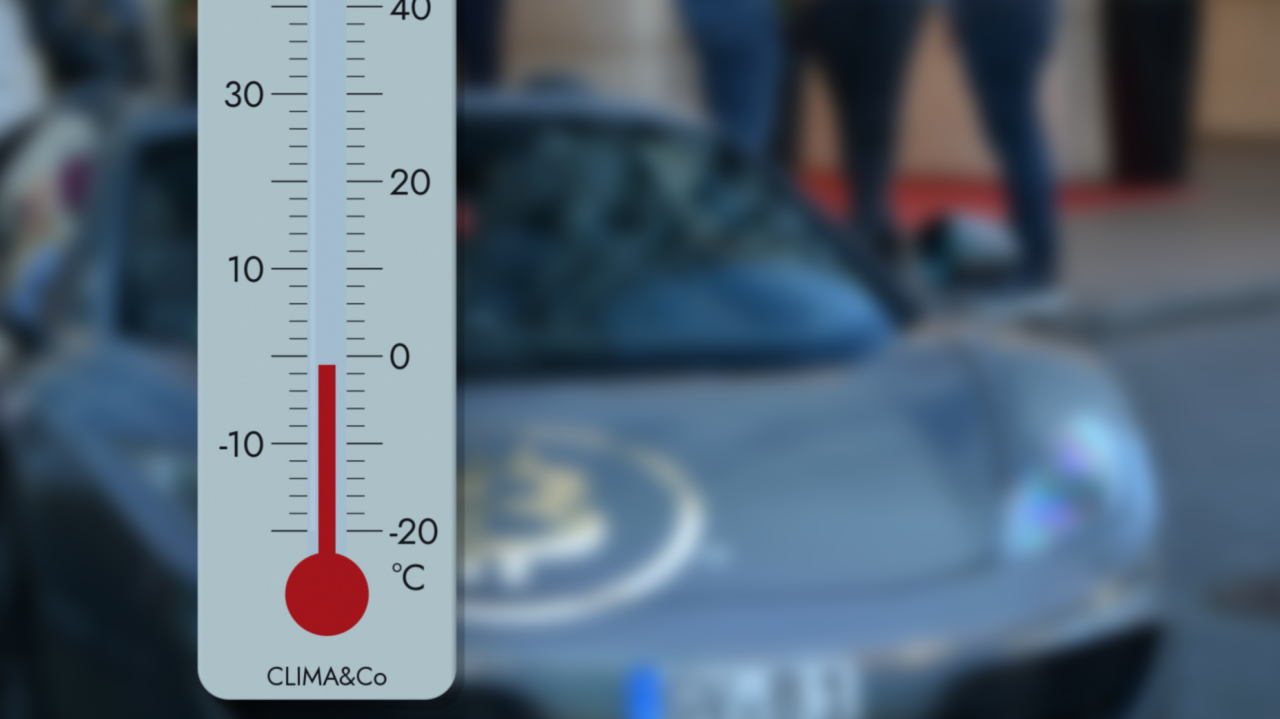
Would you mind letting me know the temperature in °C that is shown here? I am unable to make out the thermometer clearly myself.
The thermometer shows -1 °C
